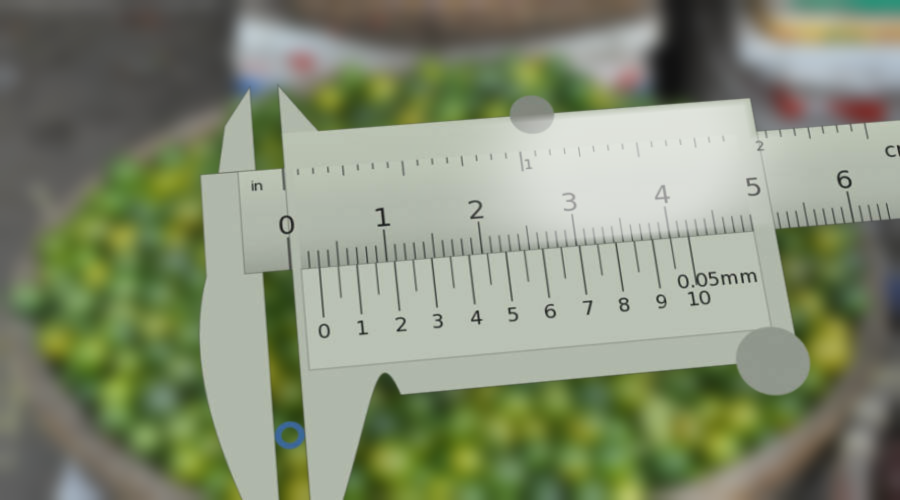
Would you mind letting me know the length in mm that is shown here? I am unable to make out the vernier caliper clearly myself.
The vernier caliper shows 3.0 mm
